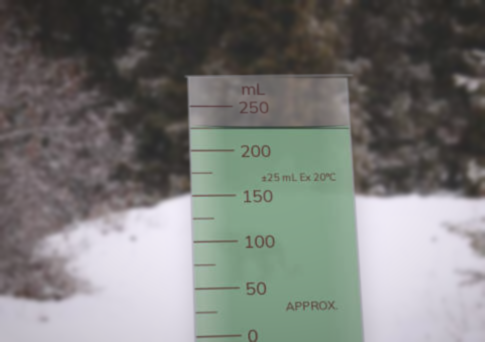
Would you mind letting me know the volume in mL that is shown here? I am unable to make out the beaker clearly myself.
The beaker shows 225 mL
